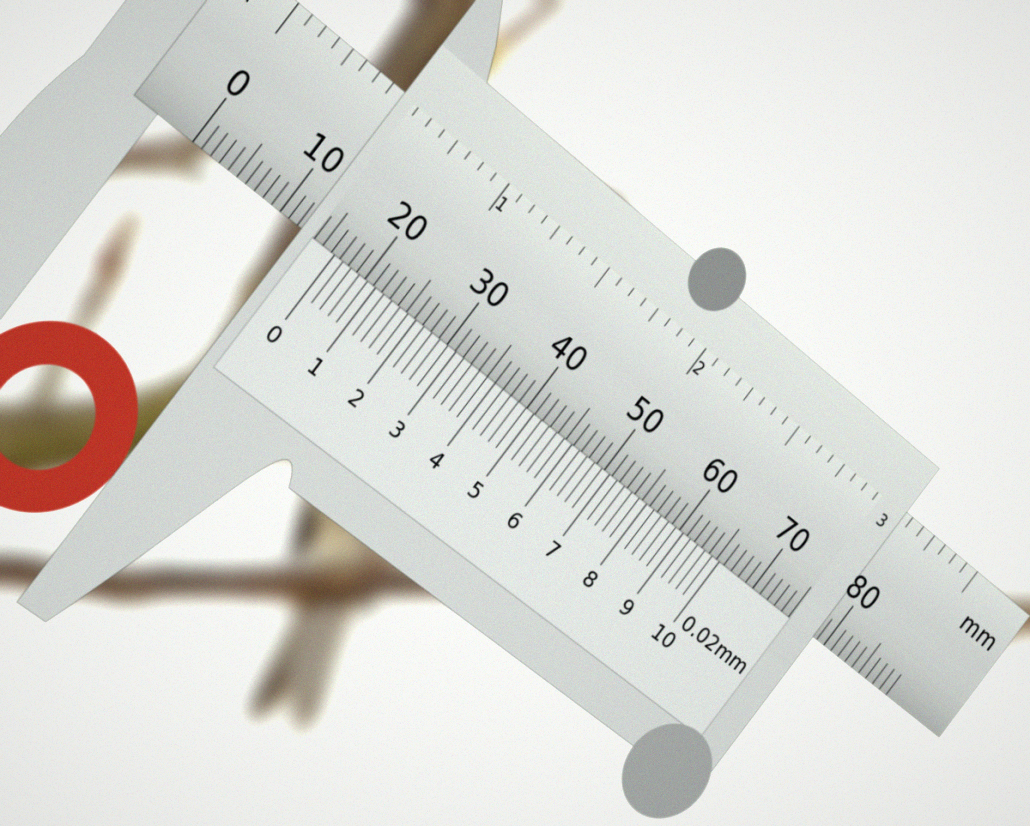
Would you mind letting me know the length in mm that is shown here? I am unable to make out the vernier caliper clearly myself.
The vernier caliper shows 16.4 mm
